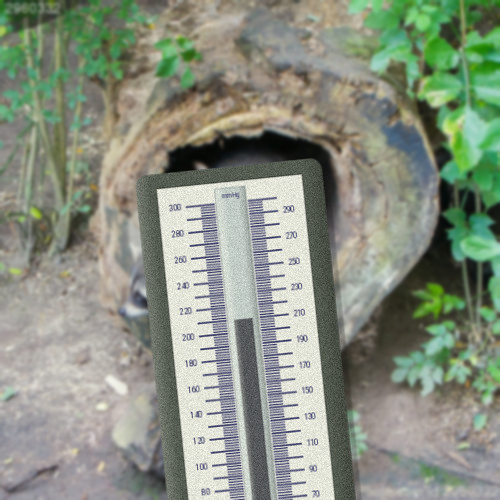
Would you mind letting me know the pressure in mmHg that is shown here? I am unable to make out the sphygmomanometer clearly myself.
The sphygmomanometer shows 210 mmHg
